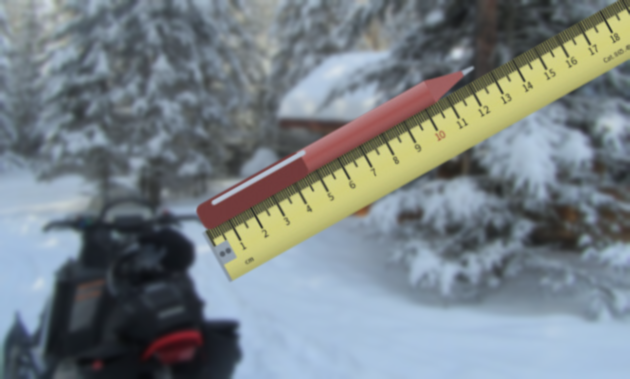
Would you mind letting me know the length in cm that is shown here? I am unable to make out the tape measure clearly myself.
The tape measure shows 12.5 cm
